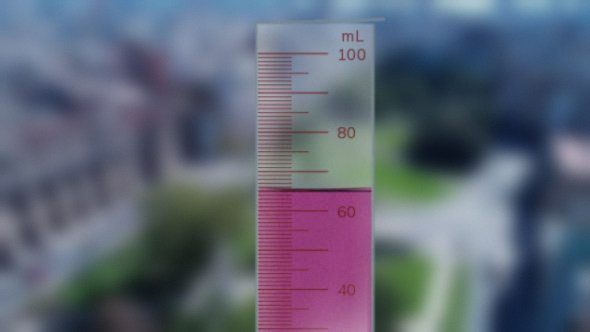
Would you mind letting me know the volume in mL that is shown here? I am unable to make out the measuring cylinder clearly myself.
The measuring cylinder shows 65 mL
